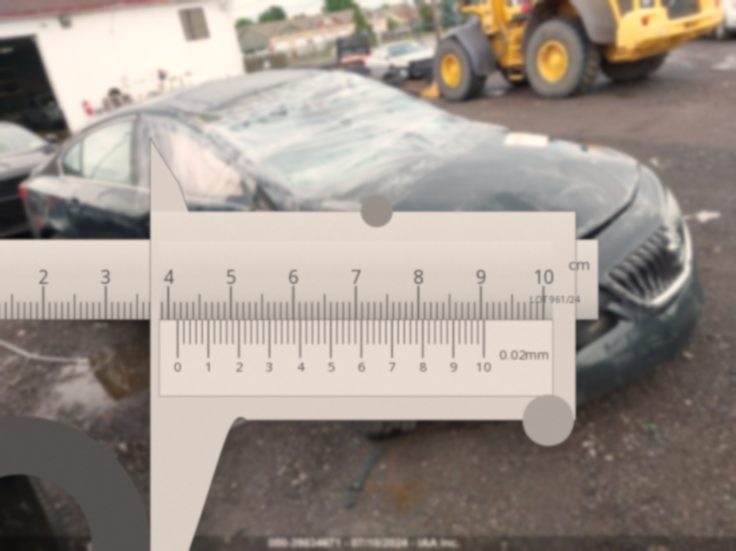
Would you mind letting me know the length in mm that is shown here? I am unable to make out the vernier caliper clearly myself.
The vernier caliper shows 41.5 mm
